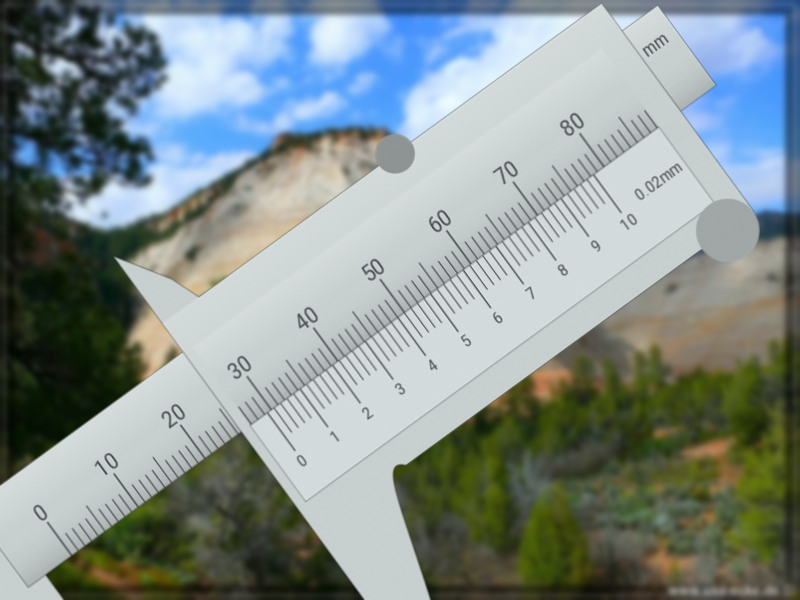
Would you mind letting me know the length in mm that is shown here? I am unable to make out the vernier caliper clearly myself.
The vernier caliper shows 29.4 mm
